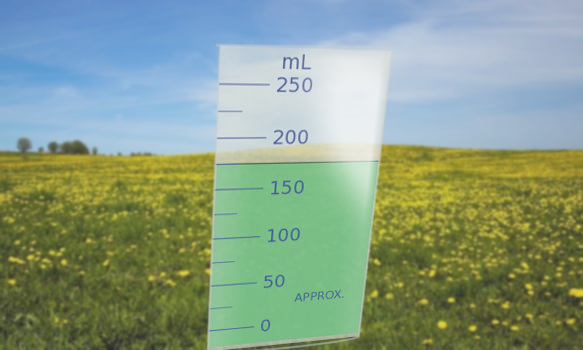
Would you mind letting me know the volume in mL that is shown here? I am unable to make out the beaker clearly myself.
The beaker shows 175 mL
